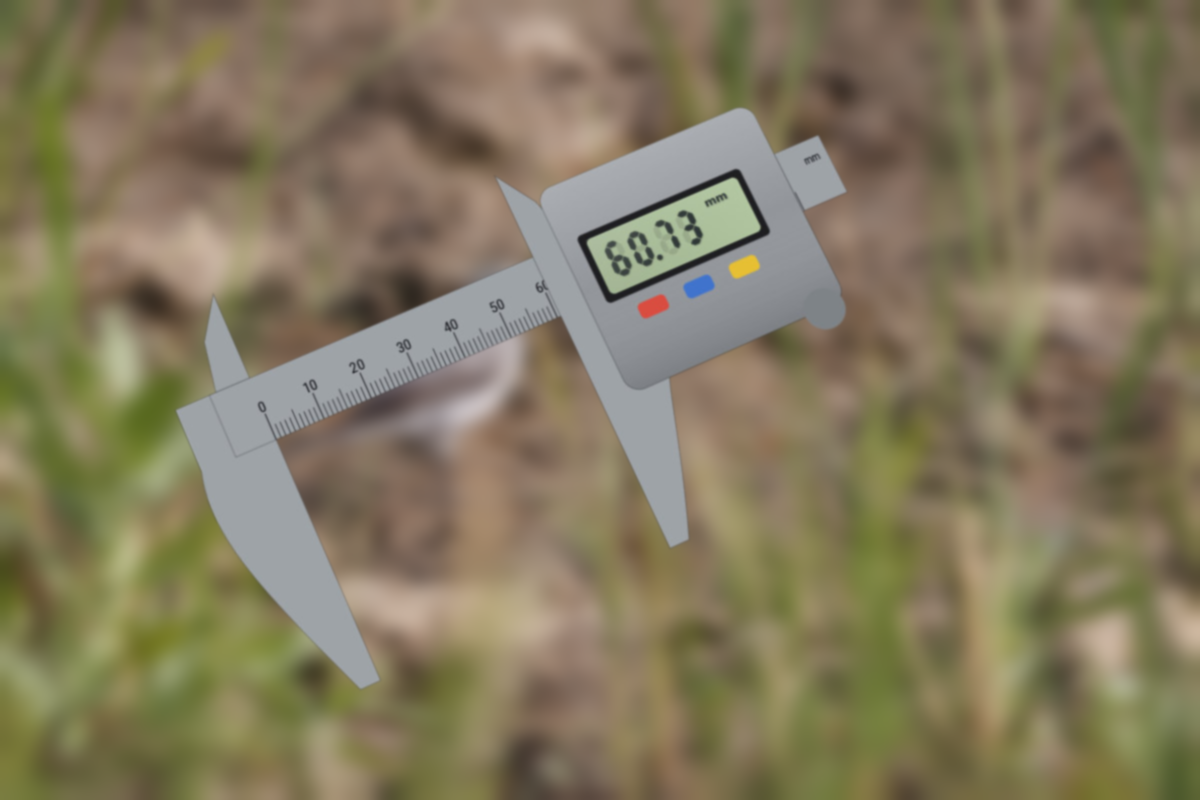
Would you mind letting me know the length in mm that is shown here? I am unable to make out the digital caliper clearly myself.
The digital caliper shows 60.73 mm
